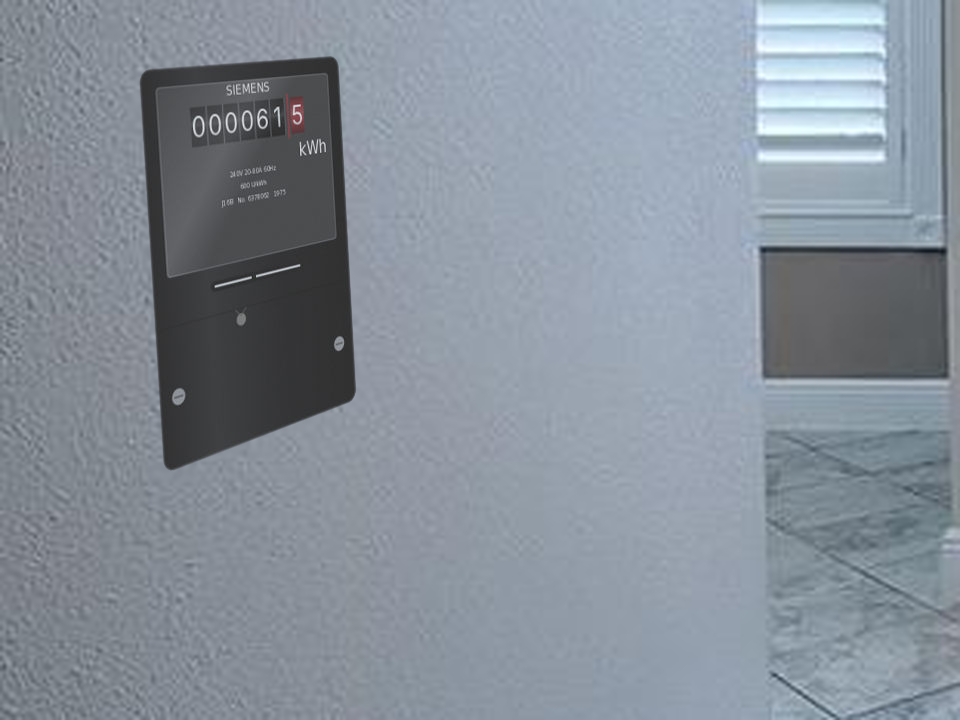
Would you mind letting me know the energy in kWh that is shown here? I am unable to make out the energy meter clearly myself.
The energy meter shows 61.5 kWh
